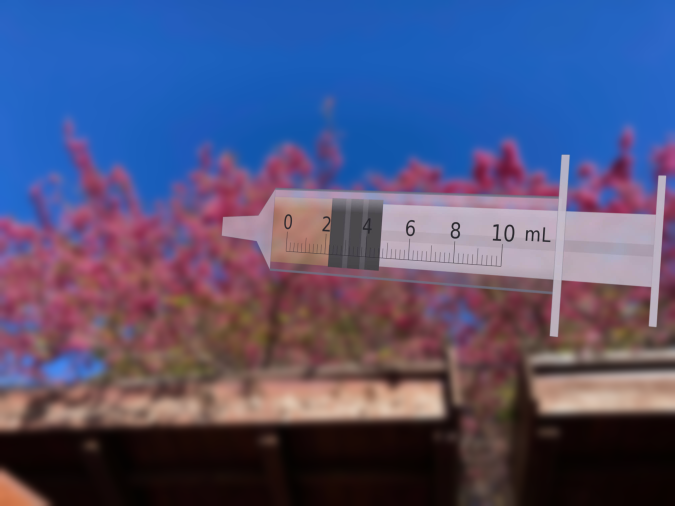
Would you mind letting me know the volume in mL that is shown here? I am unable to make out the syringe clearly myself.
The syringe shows 2.2 mL
